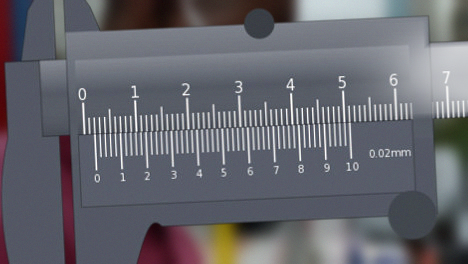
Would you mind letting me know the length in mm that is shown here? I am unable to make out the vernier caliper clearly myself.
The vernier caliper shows 2.0 mm
